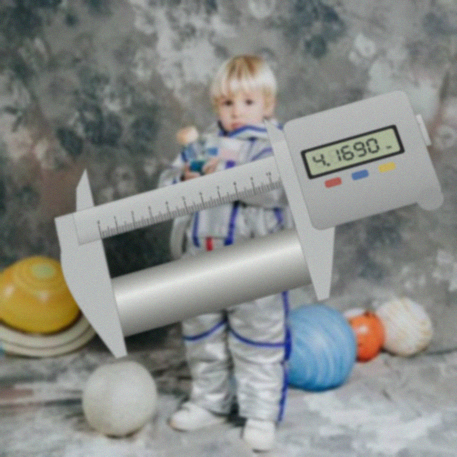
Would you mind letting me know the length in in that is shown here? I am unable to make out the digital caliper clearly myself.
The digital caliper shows 4.1690 in
